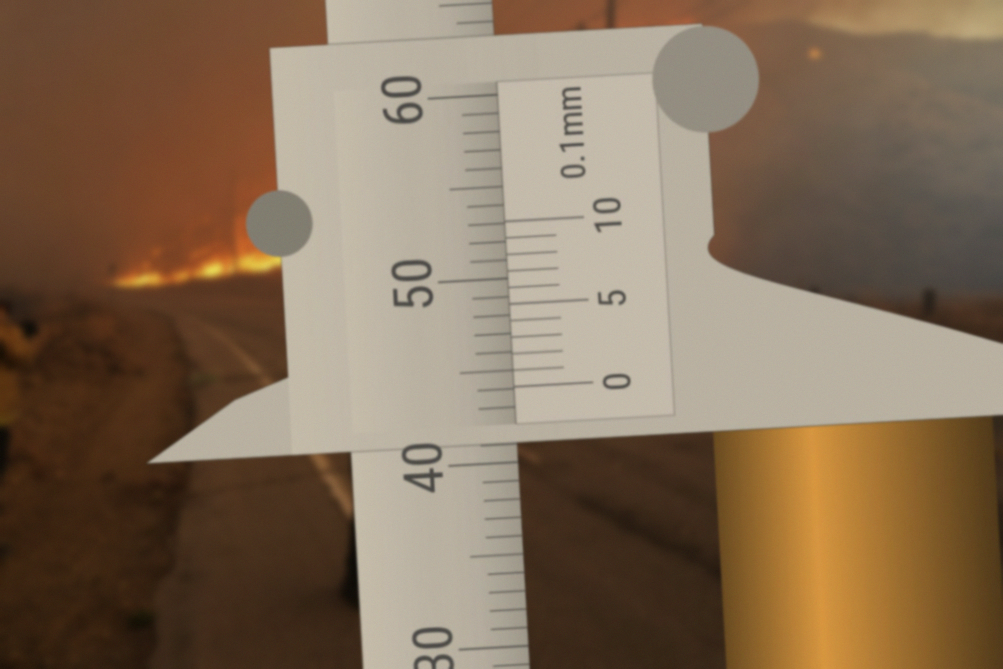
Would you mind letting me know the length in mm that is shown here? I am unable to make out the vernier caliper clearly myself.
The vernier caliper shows 44.1 mm
